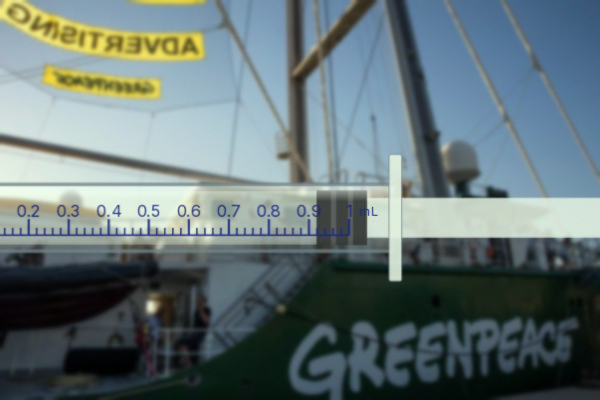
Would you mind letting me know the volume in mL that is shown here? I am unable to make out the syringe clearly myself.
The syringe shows 0.92 mL
